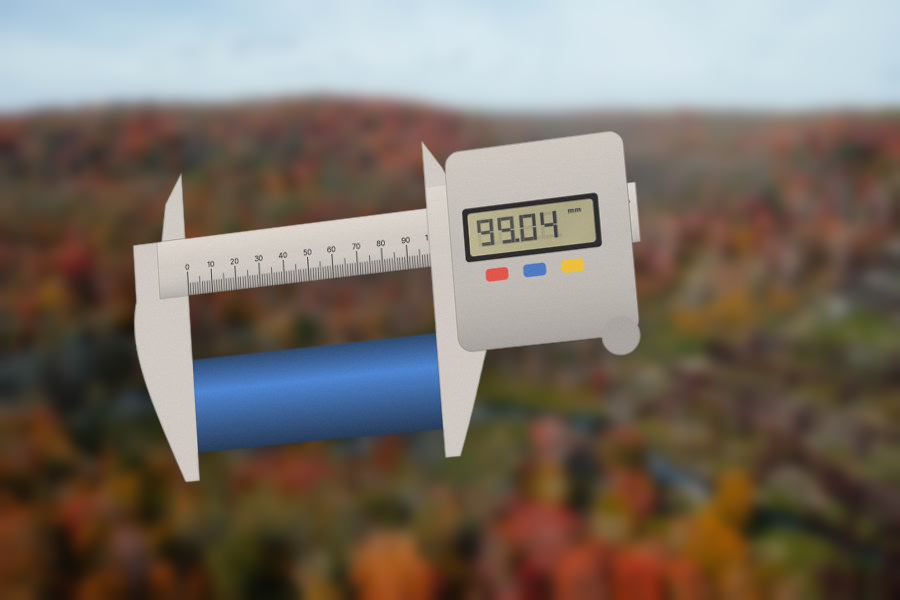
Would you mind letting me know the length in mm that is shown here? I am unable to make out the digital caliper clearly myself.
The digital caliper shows 99.04 mm
